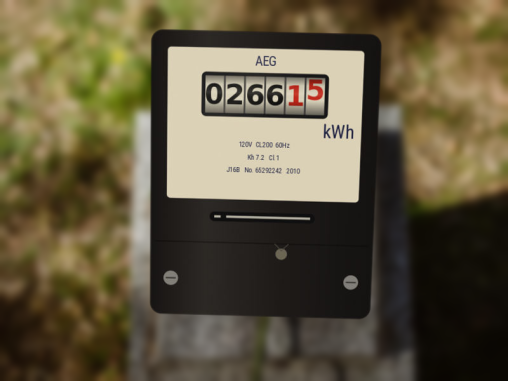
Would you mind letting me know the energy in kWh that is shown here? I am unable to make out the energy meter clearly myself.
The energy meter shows 266.15 kWh
